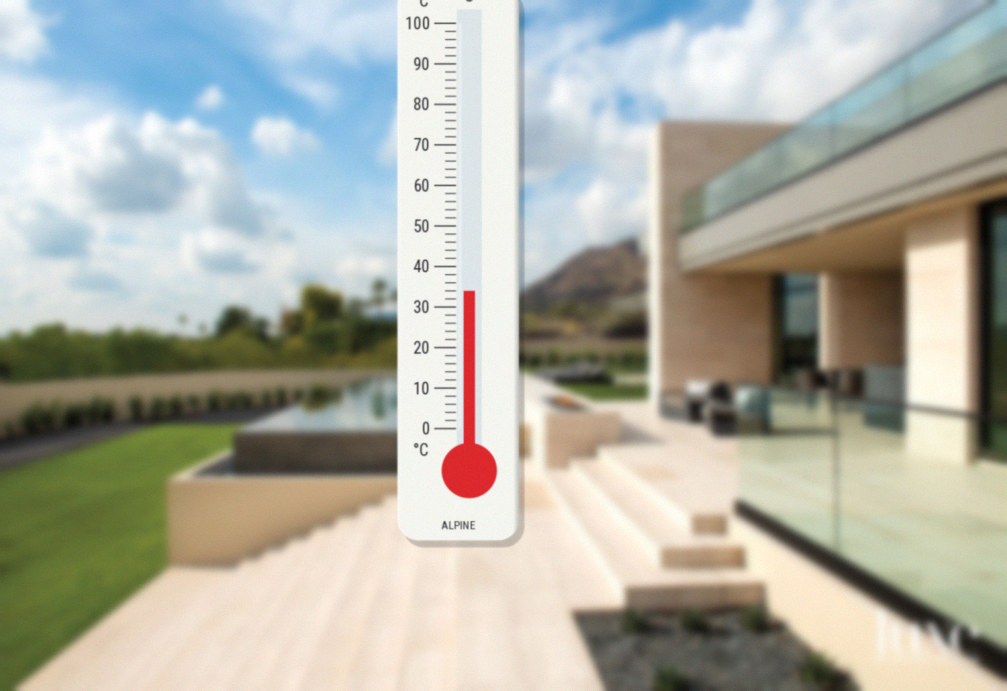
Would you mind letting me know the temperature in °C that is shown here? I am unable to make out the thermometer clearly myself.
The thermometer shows 34 °C
